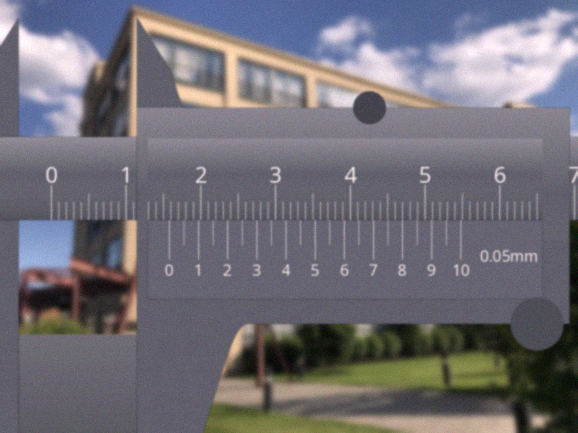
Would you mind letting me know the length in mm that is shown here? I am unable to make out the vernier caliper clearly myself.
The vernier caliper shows 15.8 mm
